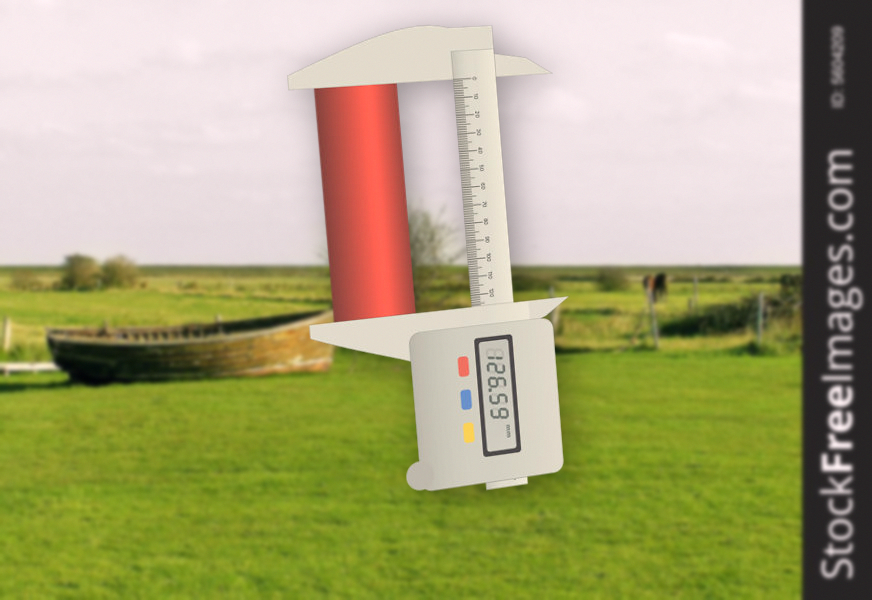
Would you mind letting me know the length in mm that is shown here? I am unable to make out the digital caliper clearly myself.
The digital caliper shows 126.59 mm
